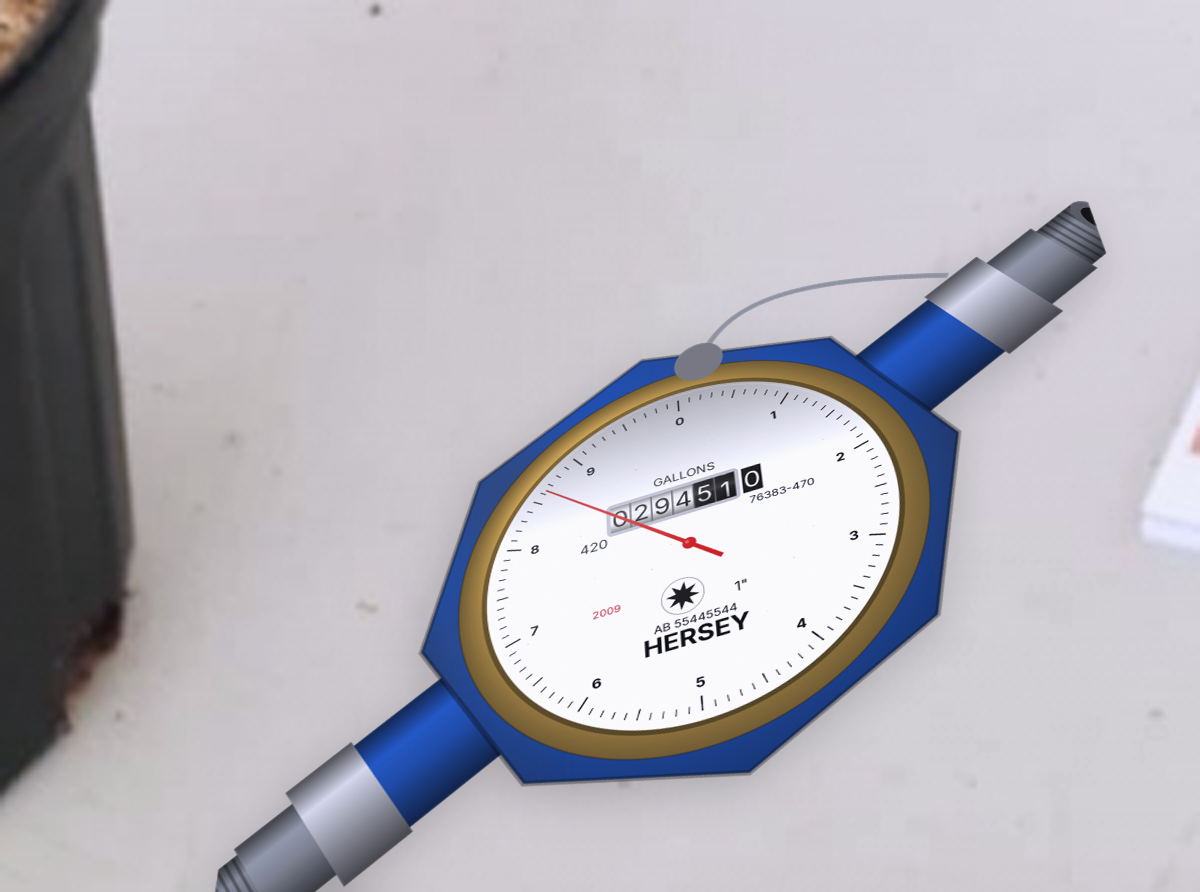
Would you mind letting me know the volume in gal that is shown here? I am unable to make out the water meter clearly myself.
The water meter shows 294508.6 gal
